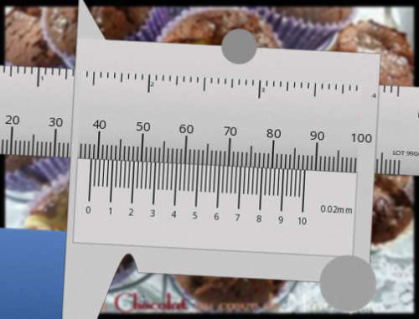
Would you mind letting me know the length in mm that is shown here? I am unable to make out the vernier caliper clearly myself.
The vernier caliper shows 38.5 mm
